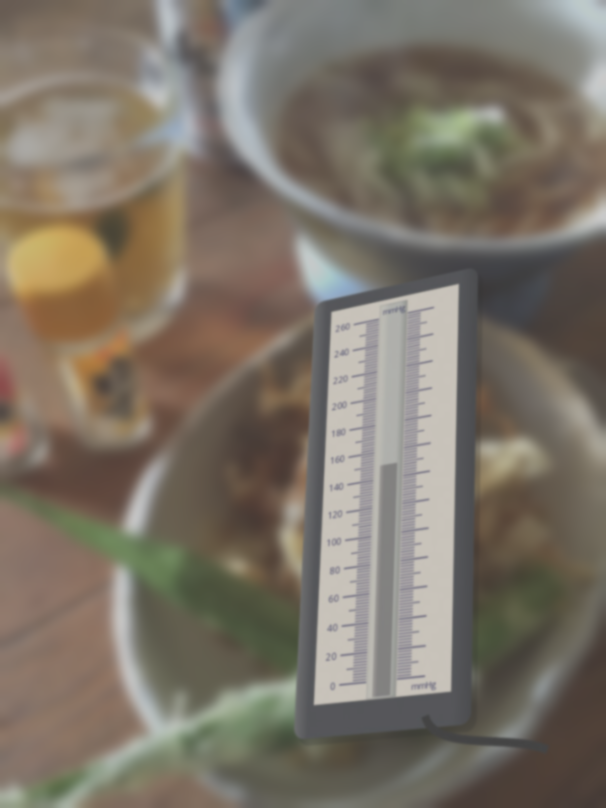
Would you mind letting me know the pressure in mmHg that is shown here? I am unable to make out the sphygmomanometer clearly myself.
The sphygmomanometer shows 150 mmHg
